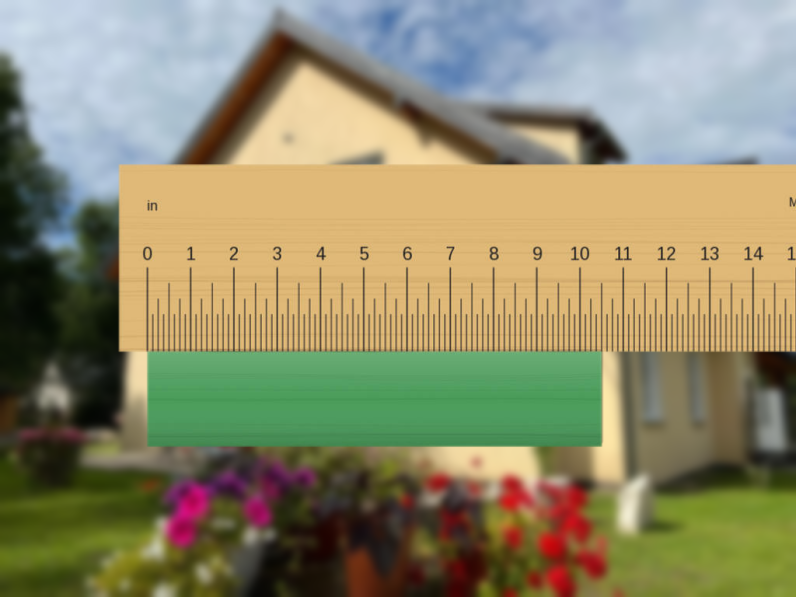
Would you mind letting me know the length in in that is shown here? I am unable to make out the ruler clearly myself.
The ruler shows 10.5 in
